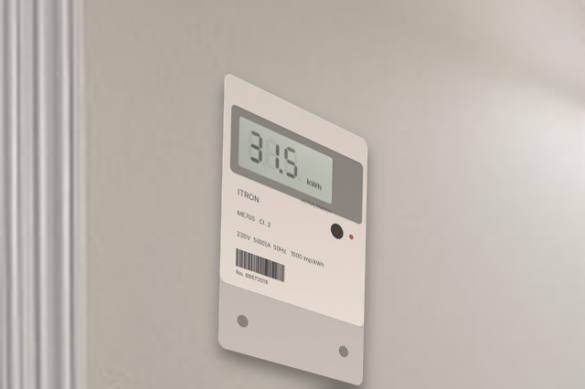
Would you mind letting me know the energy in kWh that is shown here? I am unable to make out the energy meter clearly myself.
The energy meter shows 31.5 kWh
